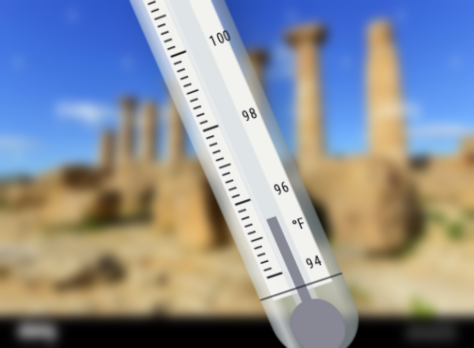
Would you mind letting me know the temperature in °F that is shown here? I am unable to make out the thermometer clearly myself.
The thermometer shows 95.4 °F
